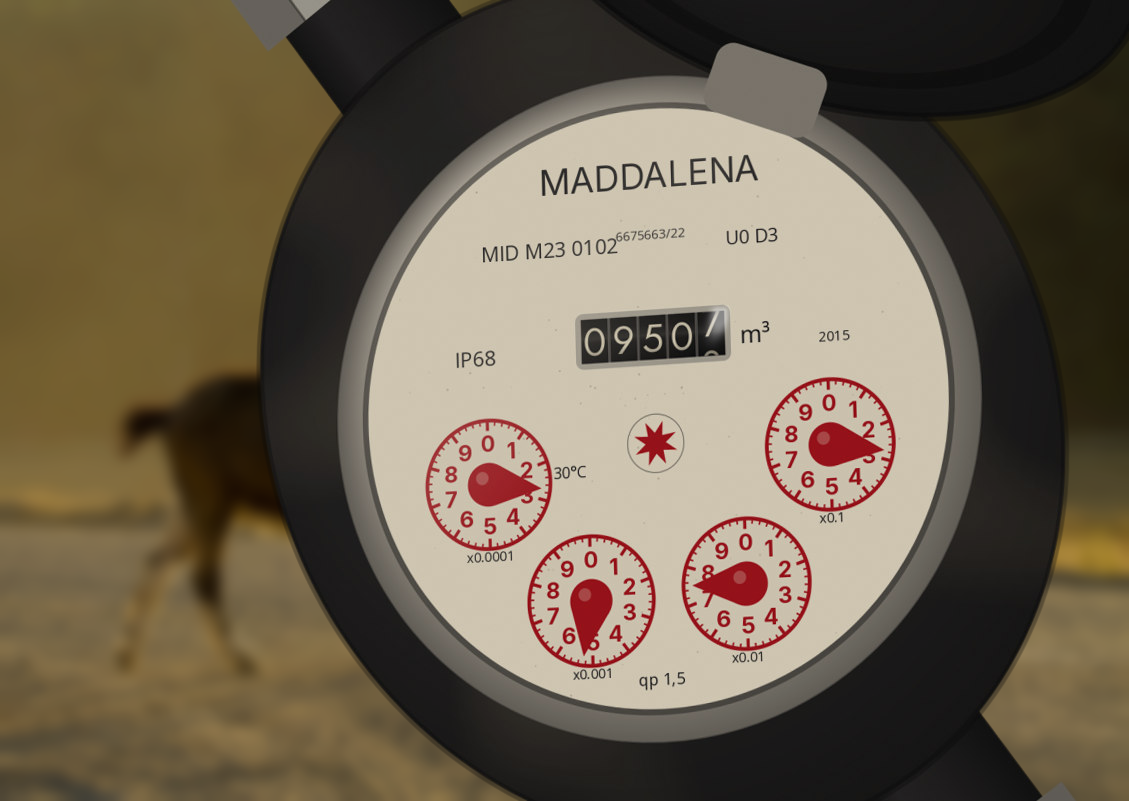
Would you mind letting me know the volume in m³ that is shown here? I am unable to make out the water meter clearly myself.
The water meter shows 9507.2752 m³
